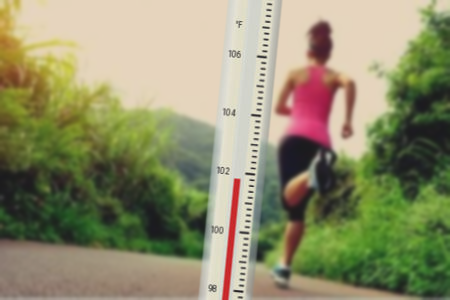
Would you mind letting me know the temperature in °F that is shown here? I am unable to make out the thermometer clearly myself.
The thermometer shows 101.8 °F
